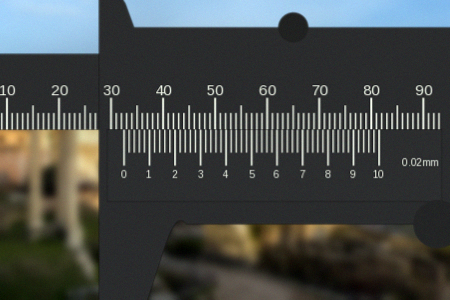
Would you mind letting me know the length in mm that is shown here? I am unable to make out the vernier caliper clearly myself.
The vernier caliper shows 32.5 mm
